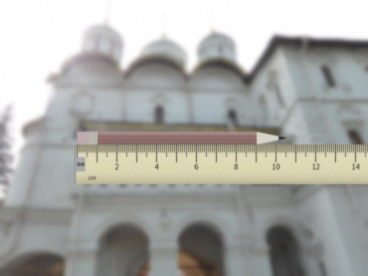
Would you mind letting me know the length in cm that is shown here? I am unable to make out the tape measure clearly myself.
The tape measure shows 10.5 cm
